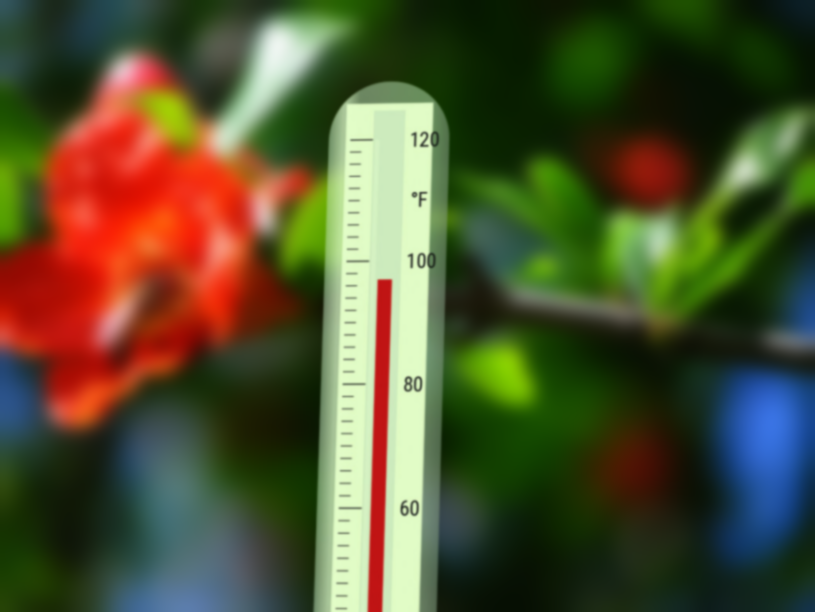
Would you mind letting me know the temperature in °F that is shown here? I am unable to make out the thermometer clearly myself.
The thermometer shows 97 °F
